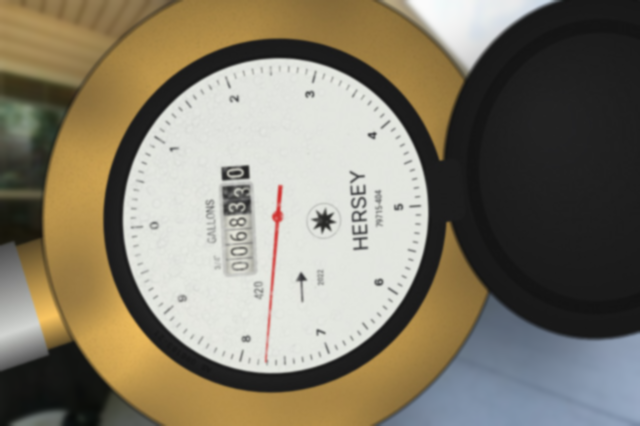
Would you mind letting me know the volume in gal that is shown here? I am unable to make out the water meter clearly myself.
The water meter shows 68327.7 gal
